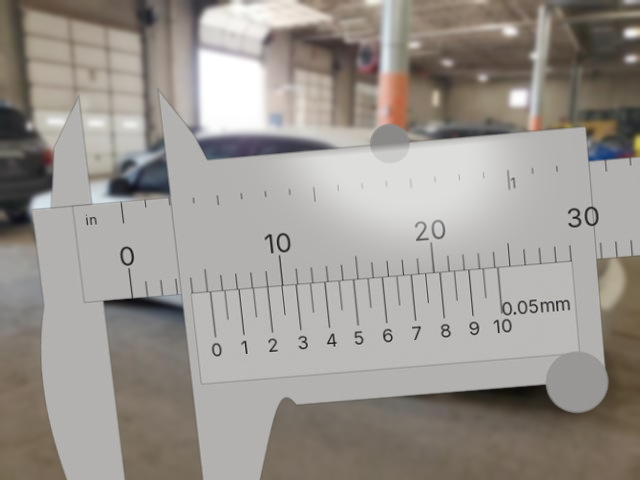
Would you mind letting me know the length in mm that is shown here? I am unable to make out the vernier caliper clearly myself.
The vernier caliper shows 5.2 mm
